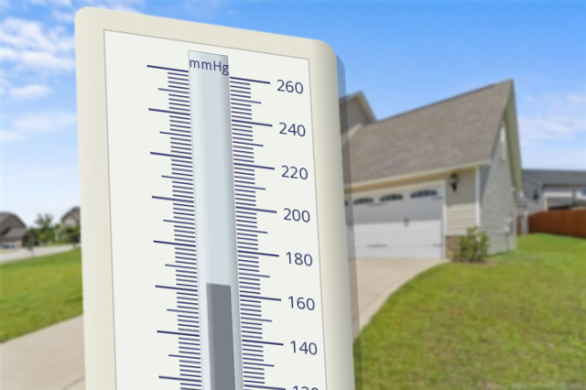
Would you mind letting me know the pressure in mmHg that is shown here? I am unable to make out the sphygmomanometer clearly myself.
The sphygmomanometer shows 164 mmHg
